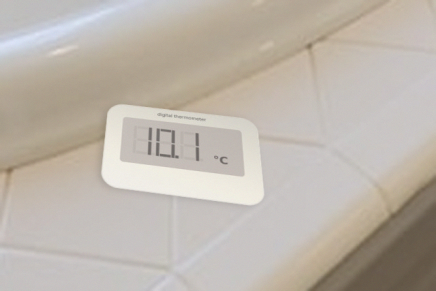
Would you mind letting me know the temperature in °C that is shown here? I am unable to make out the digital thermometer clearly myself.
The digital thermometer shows 10.1 °C
